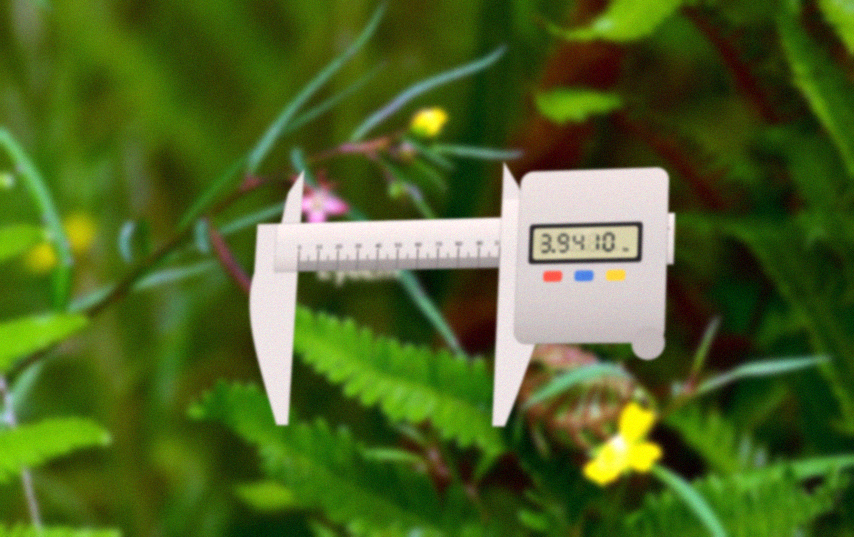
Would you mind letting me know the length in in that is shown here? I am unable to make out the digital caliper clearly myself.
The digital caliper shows 3.9410 in
